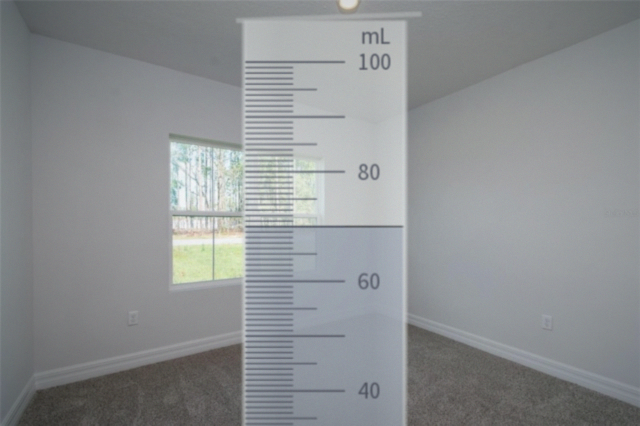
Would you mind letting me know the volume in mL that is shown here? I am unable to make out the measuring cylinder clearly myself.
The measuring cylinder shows 70 mL
